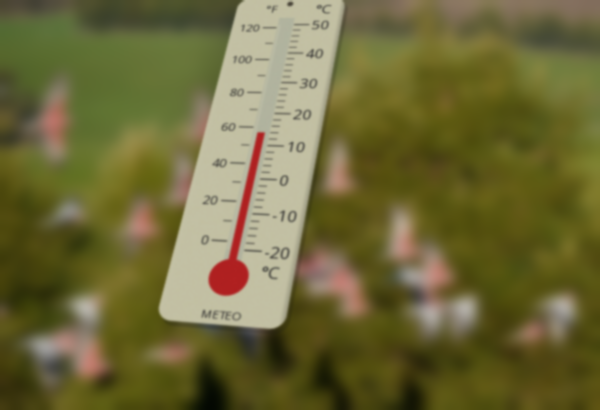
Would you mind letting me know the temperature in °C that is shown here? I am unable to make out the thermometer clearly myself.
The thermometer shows 14 °C
